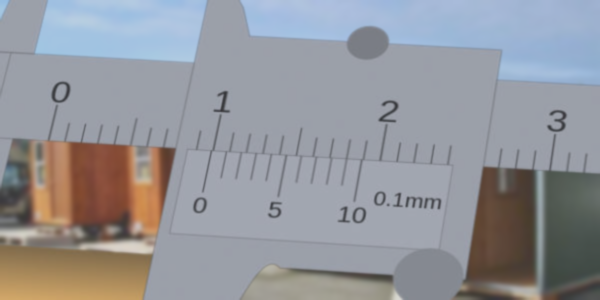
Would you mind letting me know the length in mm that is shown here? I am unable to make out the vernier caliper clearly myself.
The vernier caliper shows 9.9 mm
